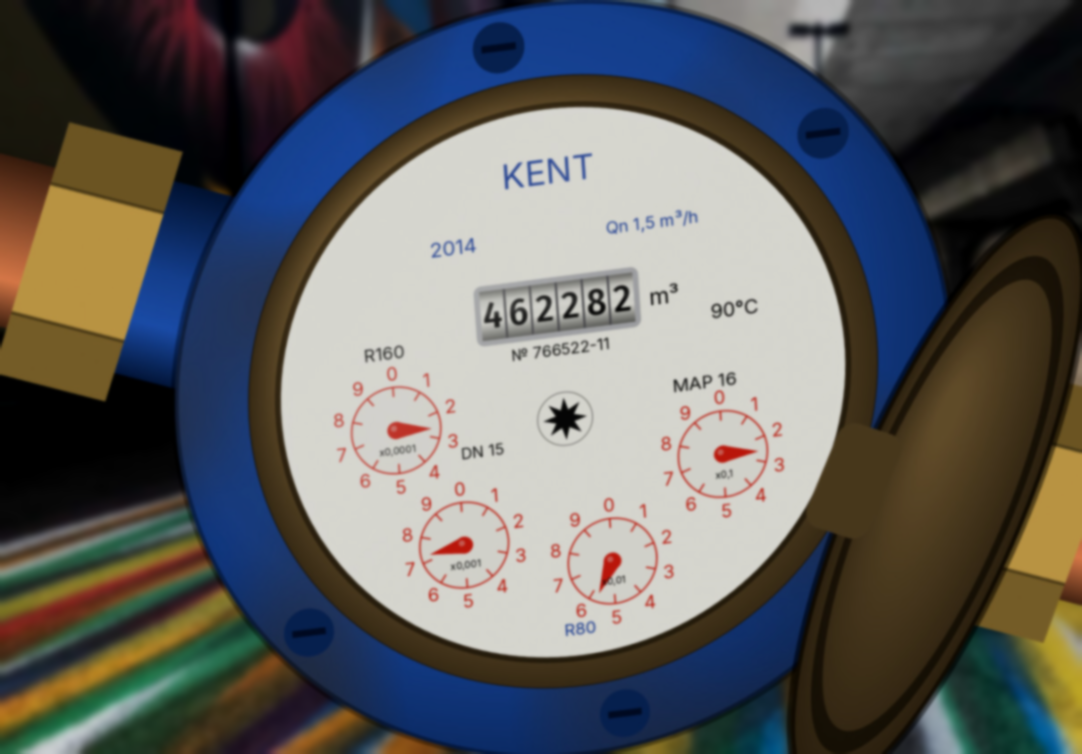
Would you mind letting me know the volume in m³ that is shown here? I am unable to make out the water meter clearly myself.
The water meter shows 462282.2572 m³
